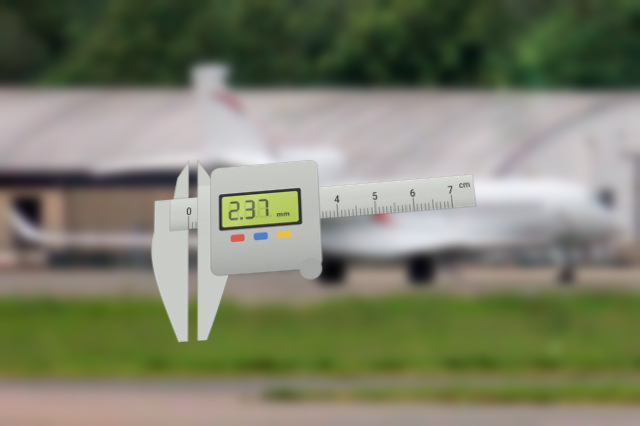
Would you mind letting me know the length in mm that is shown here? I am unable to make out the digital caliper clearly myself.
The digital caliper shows 2.37 mm
